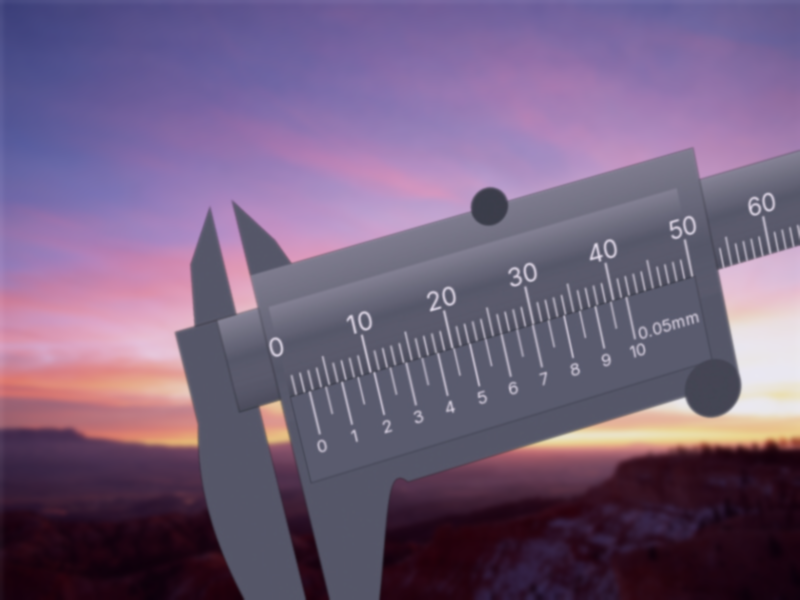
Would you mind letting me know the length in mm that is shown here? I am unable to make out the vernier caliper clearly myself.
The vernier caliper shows 2.6 mm
